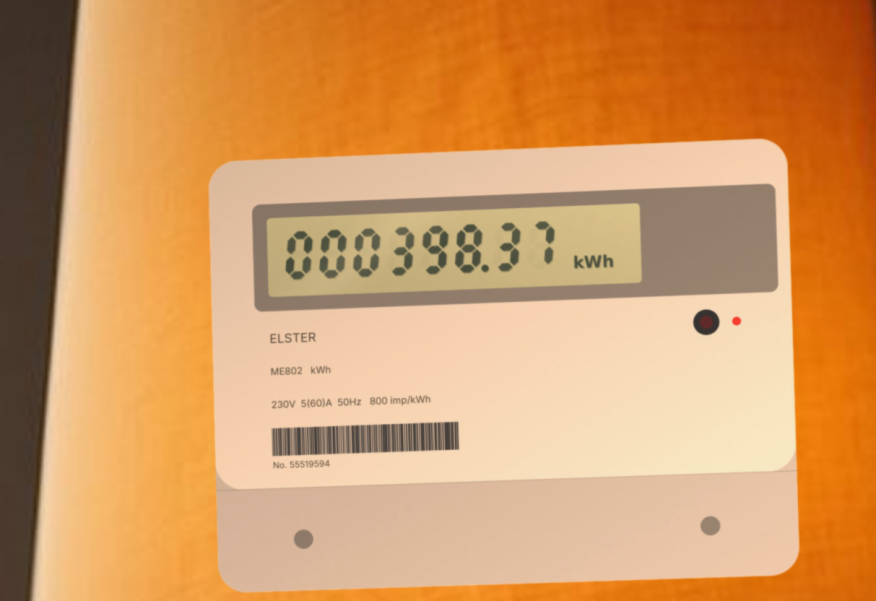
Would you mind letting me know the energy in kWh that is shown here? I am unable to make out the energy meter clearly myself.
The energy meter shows 398.37 kWh
